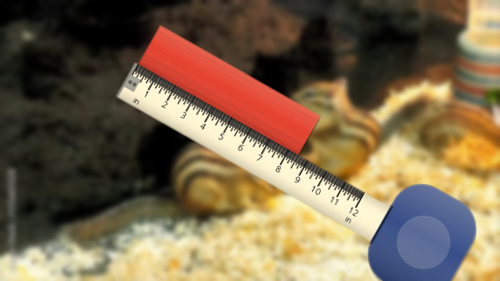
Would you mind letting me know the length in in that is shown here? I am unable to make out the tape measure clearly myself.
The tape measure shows 8.5 in
